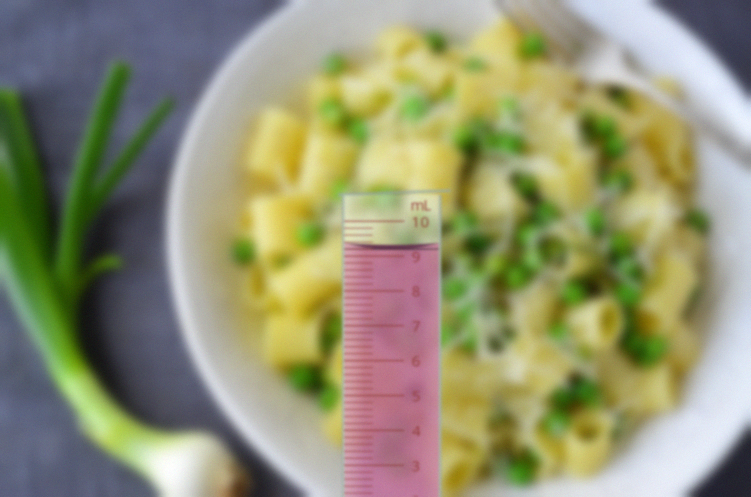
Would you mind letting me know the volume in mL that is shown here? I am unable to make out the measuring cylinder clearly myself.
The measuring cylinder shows 9.2 mL
